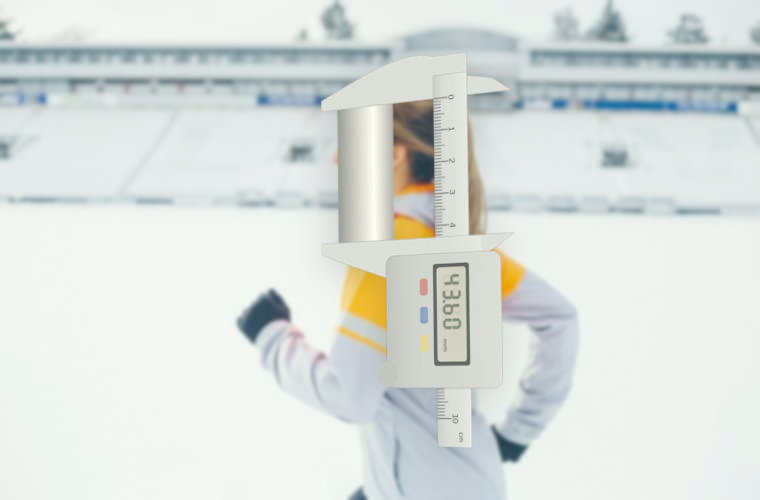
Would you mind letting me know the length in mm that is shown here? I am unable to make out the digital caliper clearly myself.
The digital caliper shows 43.60 mm
